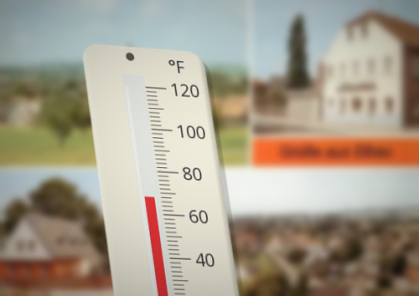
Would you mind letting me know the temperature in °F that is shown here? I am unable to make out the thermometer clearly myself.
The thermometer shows 68 °F
